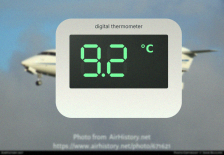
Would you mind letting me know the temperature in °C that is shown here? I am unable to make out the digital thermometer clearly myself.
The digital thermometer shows 9.2 °C
